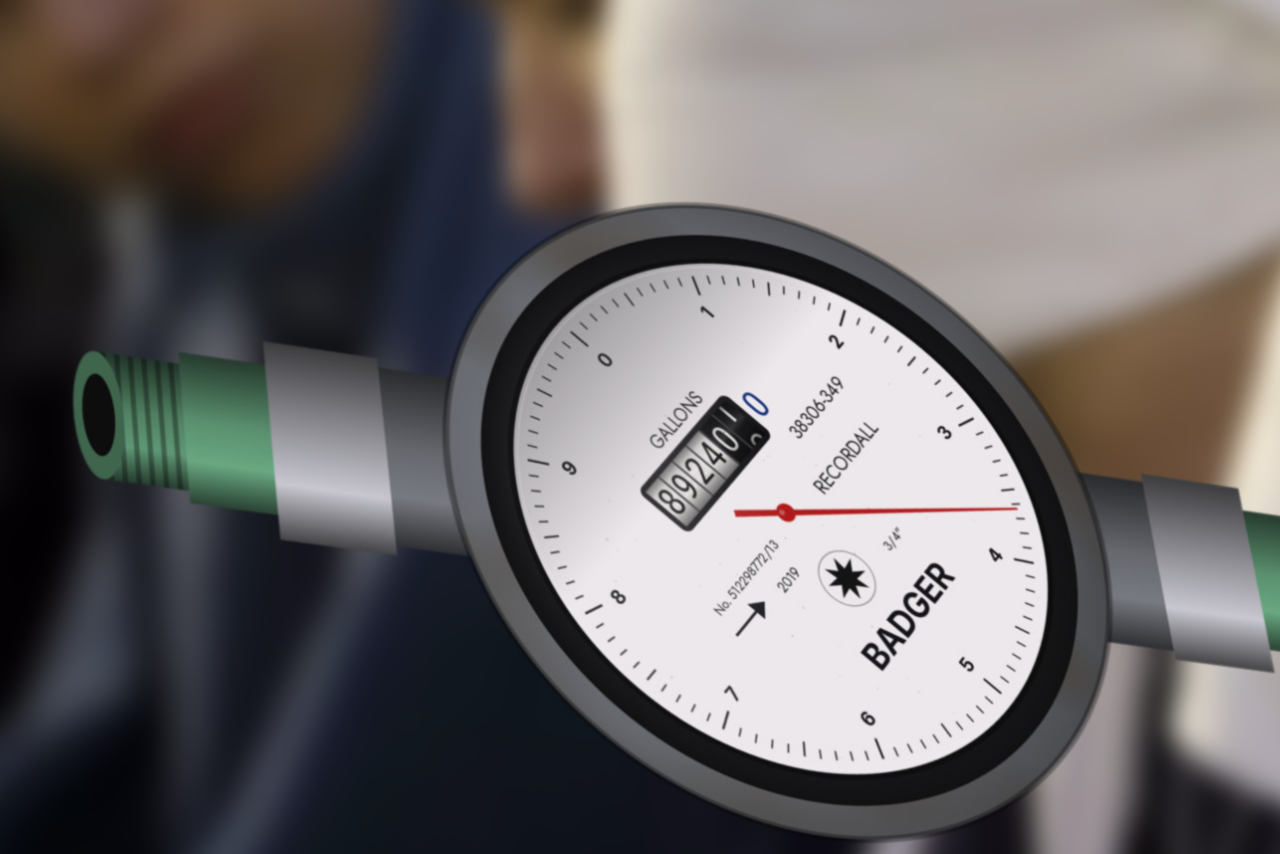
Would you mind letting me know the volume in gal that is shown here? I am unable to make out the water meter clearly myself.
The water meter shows 8924013.6 gal
